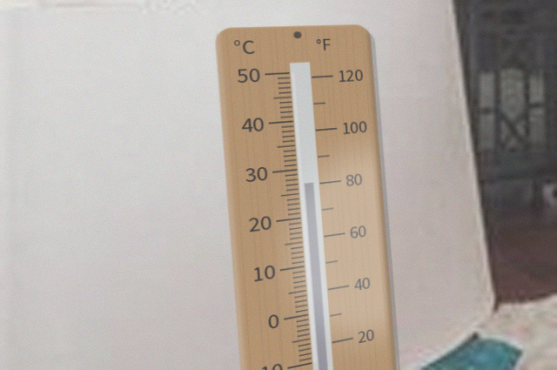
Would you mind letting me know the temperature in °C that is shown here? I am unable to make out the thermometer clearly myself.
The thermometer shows 27 °C
